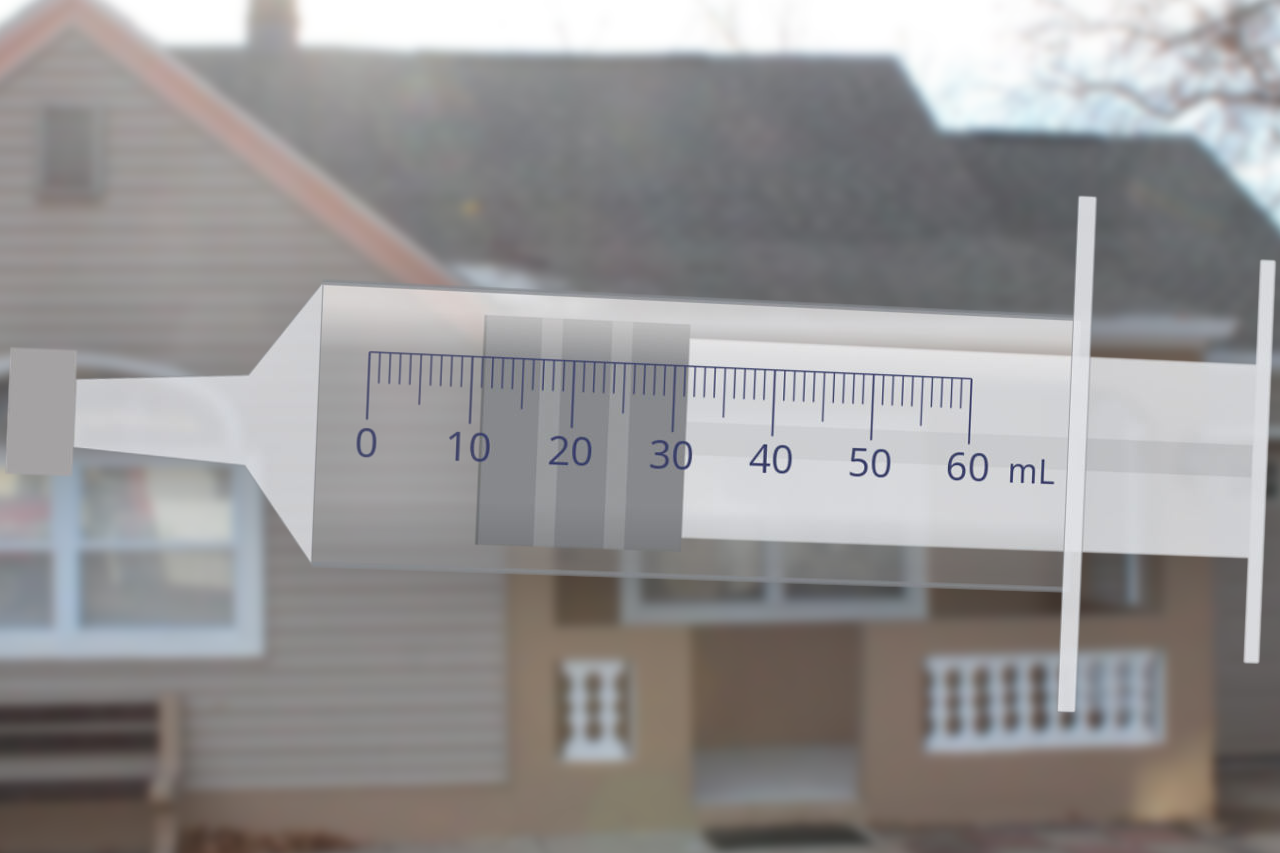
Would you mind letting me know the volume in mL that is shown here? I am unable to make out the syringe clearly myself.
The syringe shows 11 mL
